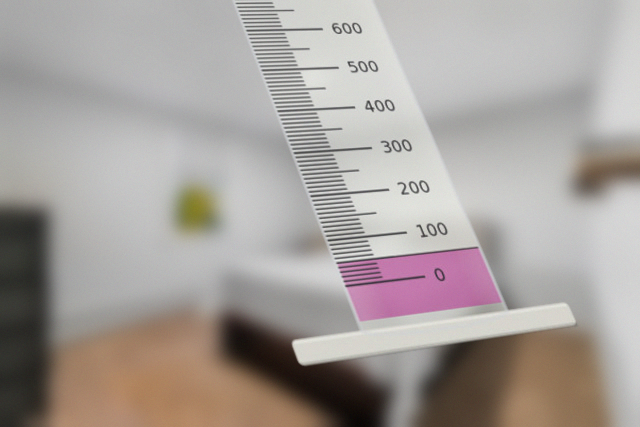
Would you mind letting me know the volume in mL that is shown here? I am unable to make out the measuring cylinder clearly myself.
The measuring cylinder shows 50 mL
